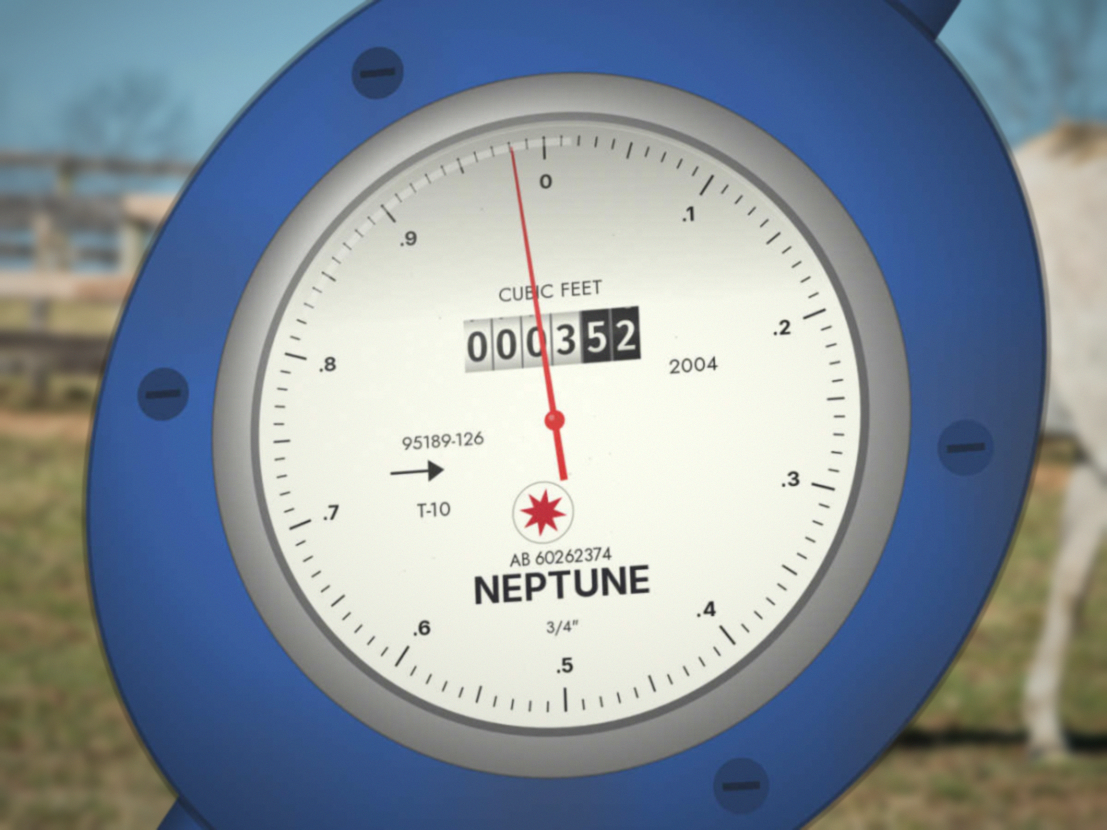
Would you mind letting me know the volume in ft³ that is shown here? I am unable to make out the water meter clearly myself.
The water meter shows 351.98 ft³
